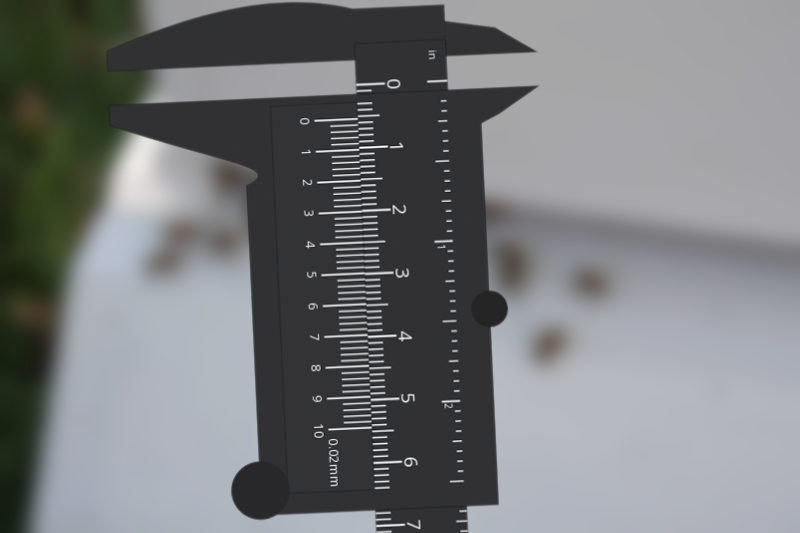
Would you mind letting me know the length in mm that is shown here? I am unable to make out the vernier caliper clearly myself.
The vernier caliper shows 5.4 mm
